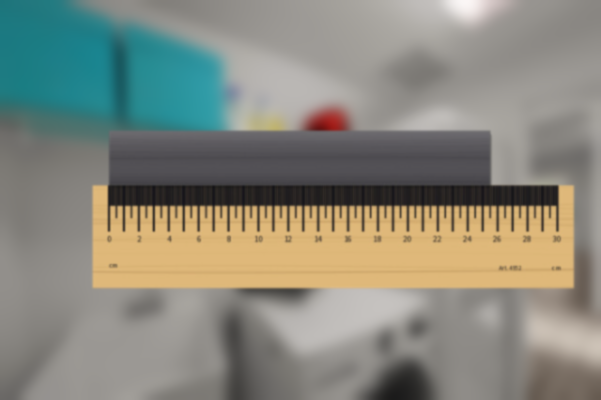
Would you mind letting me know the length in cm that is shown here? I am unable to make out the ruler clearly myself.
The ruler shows 25.5 cm
